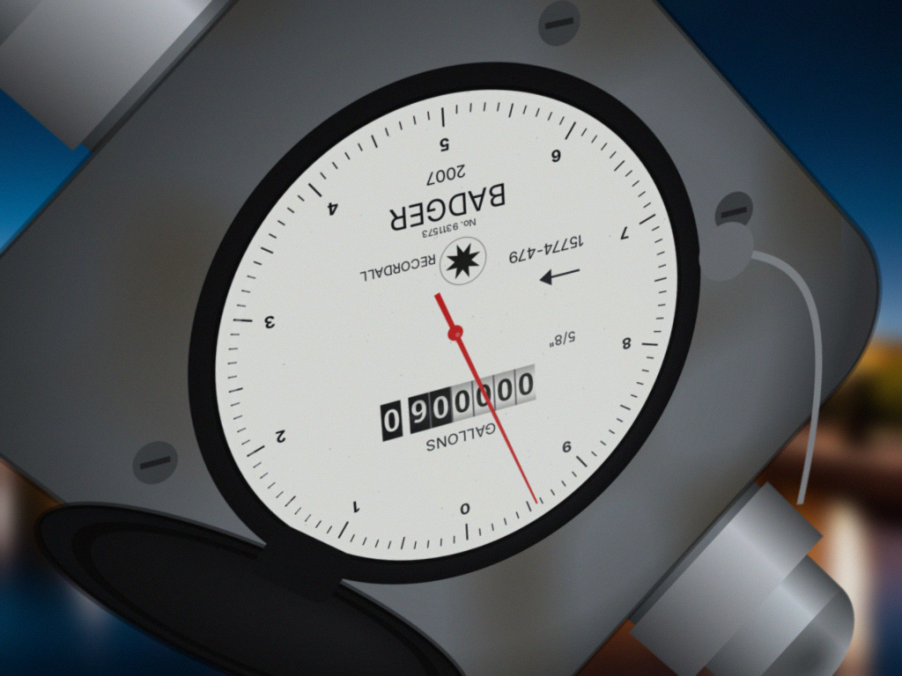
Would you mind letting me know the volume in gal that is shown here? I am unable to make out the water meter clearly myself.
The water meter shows 59.4 gal
